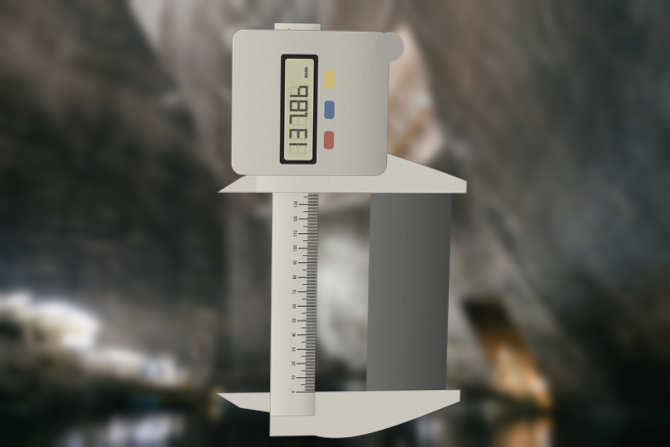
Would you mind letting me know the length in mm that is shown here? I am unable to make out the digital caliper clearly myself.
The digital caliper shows 137.86 mm
